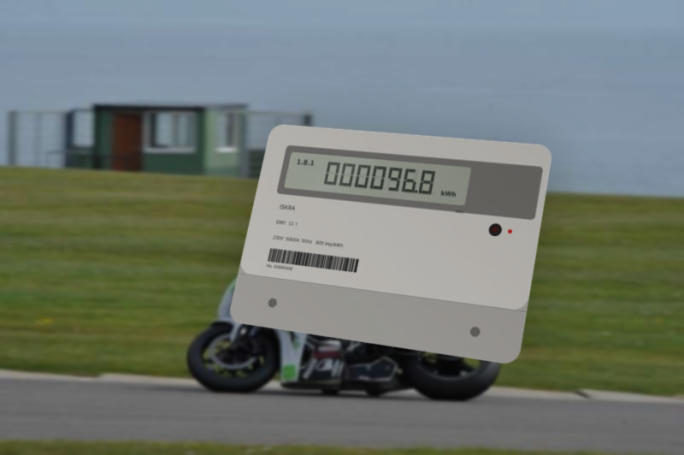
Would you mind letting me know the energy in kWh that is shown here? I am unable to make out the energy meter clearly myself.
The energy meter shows 96.8 kWh
